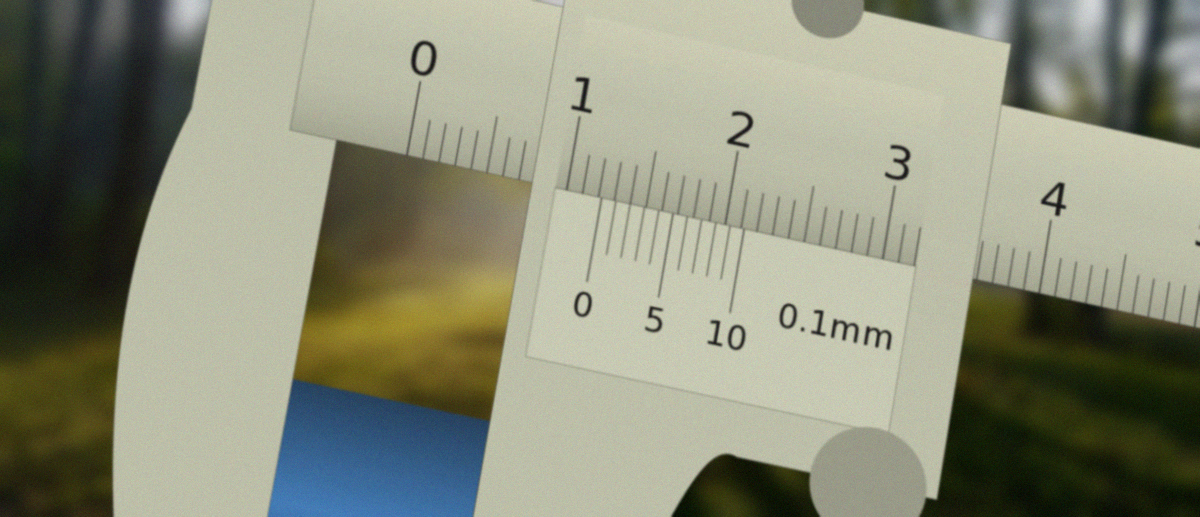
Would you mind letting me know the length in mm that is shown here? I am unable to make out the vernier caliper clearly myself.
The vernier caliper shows 12.2 mm
